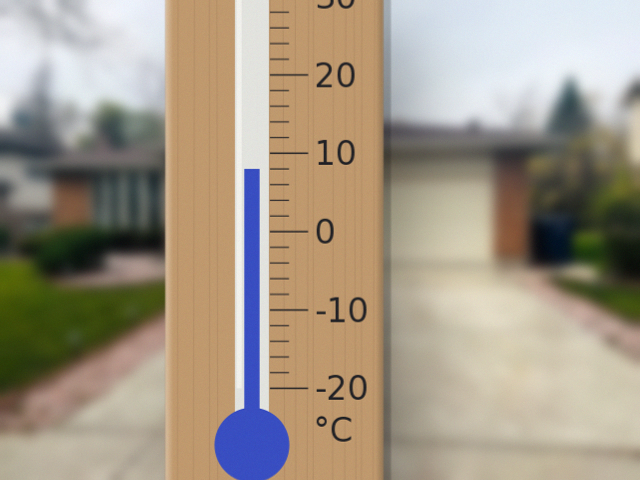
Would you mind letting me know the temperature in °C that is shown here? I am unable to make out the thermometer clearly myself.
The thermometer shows 8 °C
